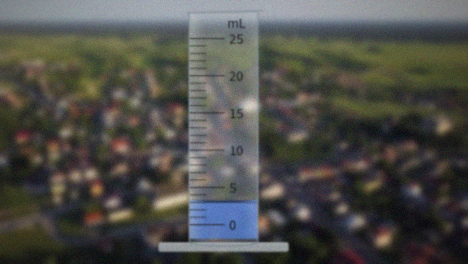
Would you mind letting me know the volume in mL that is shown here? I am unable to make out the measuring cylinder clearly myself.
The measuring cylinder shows 3 mL
